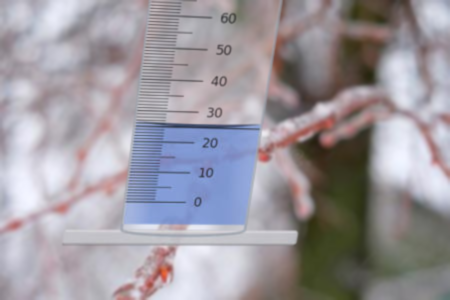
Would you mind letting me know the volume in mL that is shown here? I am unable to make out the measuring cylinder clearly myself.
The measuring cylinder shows 25 mL
